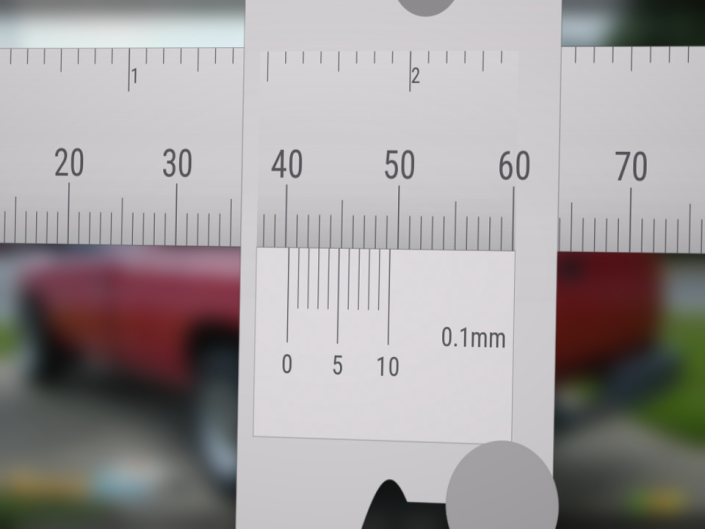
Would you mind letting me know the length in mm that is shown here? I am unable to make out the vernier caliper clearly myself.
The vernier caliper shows 40.3 mm
